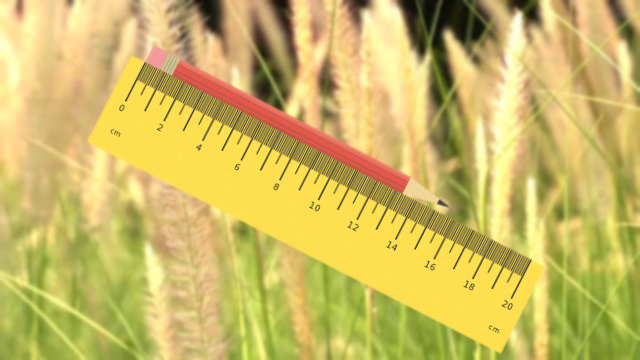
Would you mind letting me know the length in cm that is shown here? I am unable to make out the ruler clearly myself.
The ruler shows 15.5 cm
